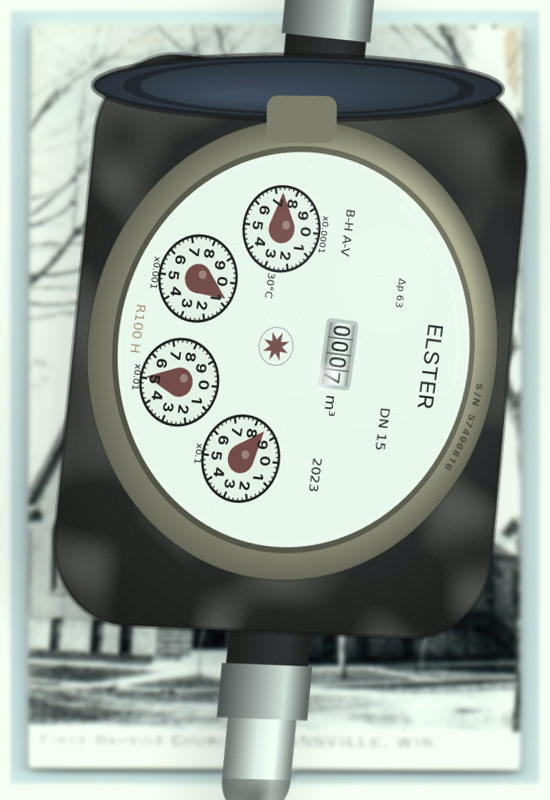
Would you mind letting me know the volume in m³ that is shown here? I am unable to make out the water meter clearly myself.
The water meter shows 6.8507 m³
